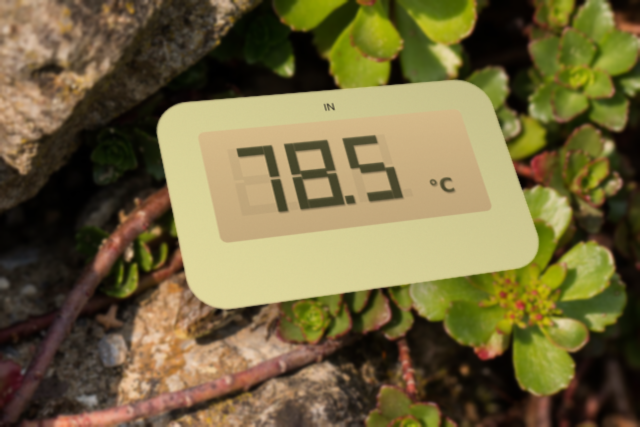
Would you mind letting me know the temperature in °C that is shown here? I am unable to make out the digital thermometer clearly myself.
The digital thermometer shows 78.5 °C
